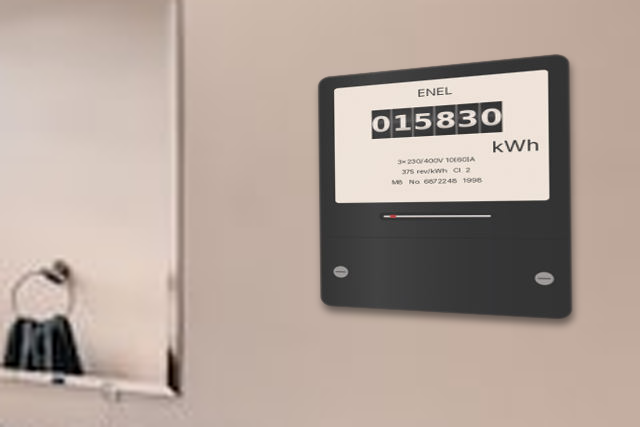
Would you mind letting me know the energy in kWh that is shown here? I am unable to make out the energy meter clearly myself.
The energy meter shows 15830 kWh
